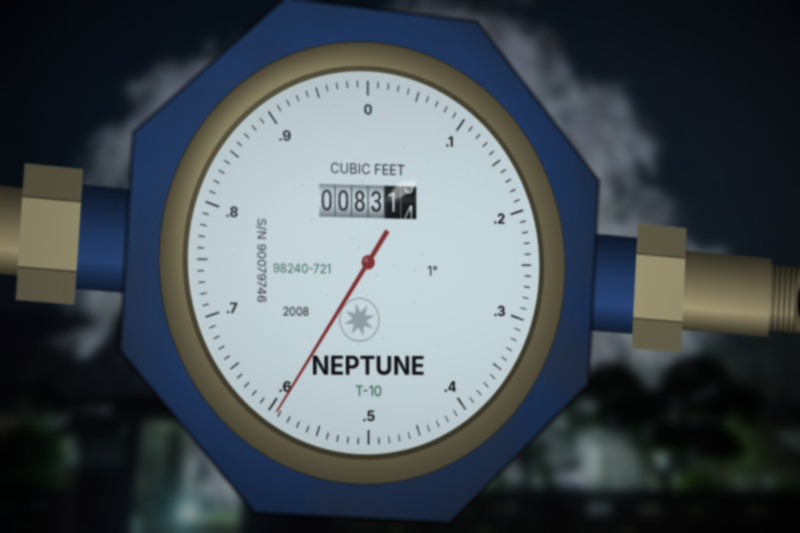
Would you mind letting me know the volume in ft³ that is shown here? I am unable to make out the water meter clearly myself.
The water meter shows 8313.59 ft³
